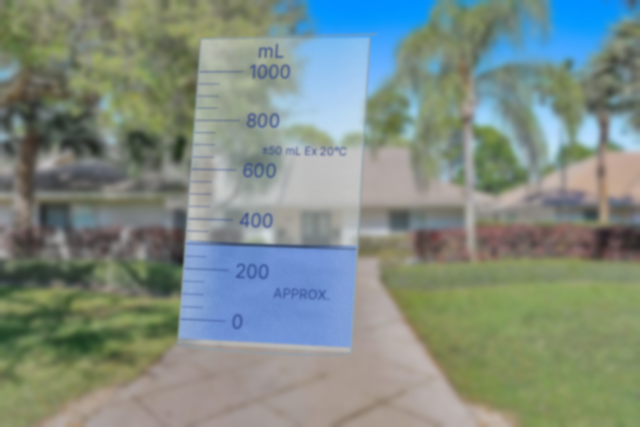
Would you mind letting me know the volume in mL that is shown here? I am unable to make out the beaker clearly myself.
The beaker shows 300 mL
